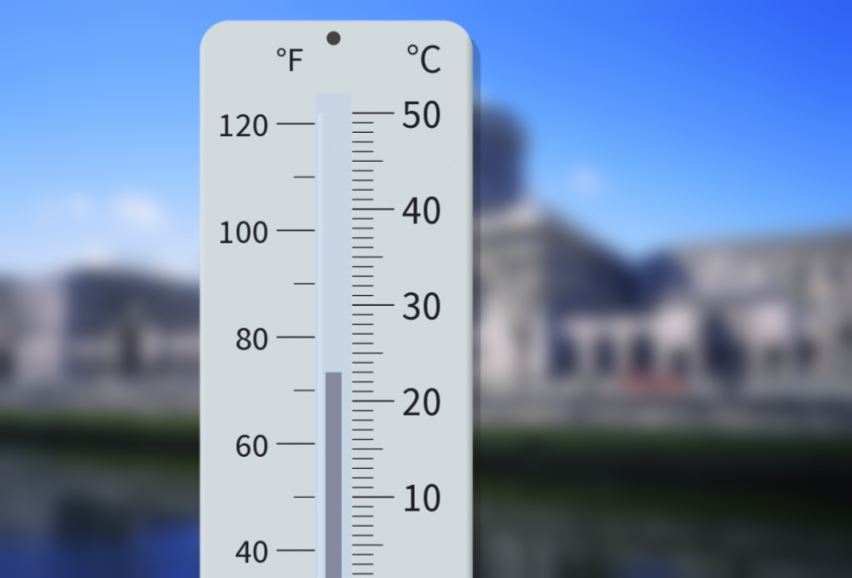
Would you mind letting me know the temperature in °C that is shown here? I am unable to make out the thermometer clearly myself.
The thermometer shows 23 °C
